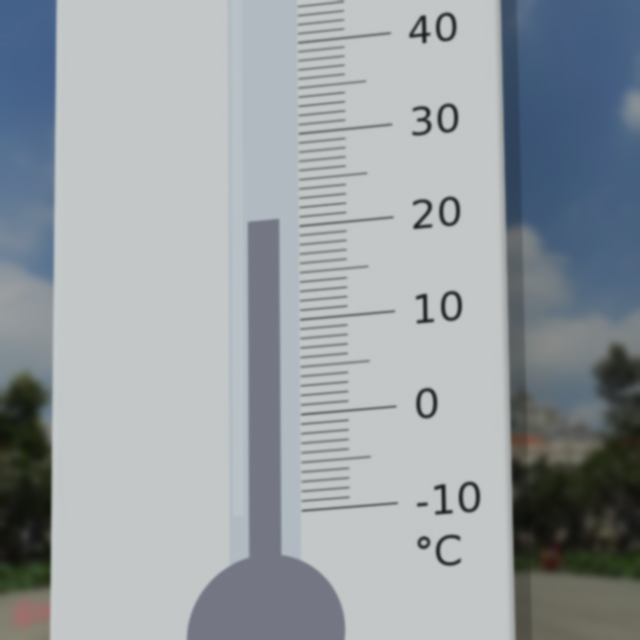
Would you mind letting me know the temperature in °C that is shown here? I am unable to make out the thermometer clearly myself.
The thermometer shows 21 °C
